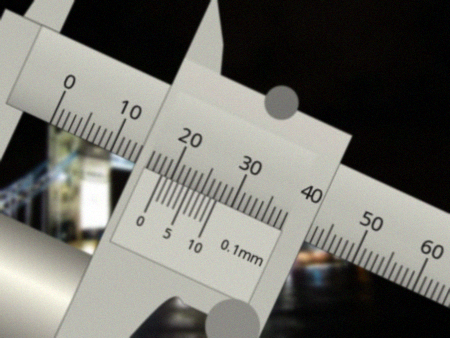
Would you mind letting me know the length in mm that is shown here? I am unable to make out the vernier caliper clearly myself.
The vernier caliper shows 18.5 mm
